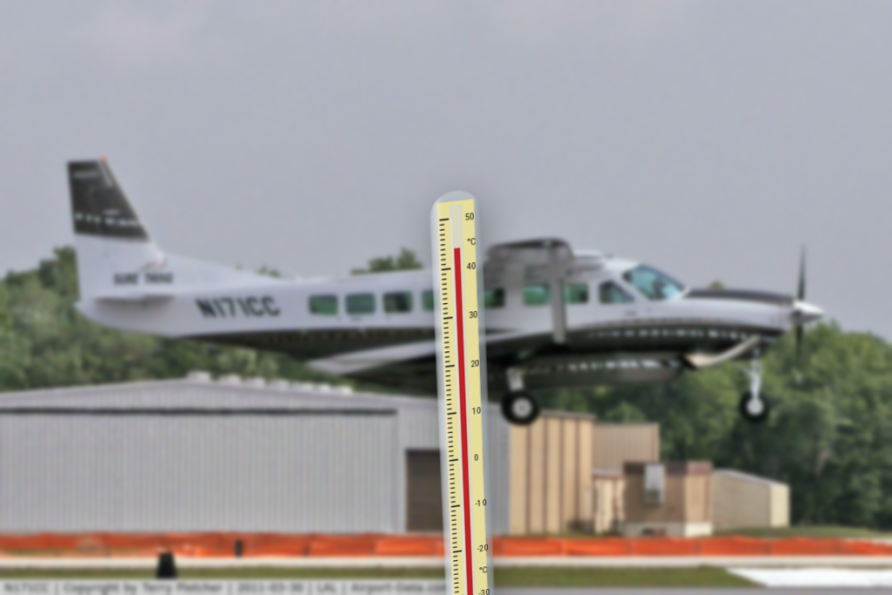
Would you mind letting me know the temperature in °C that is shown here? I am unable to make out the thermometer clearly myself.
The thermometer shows 44 °C
